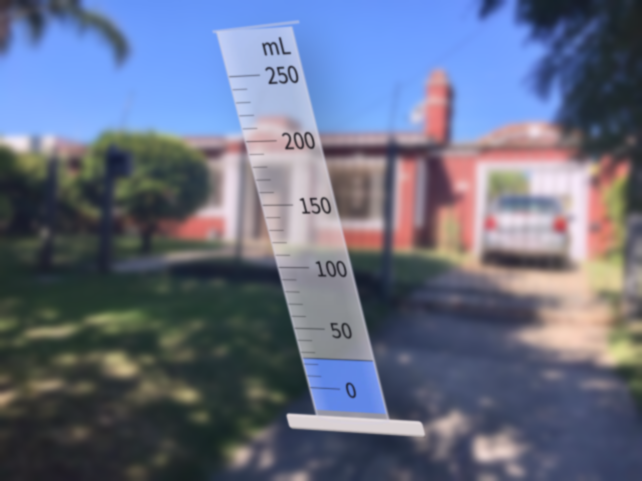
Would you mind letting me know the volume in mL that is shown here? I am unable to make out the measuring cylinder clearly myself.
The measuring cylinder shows 25 mL
